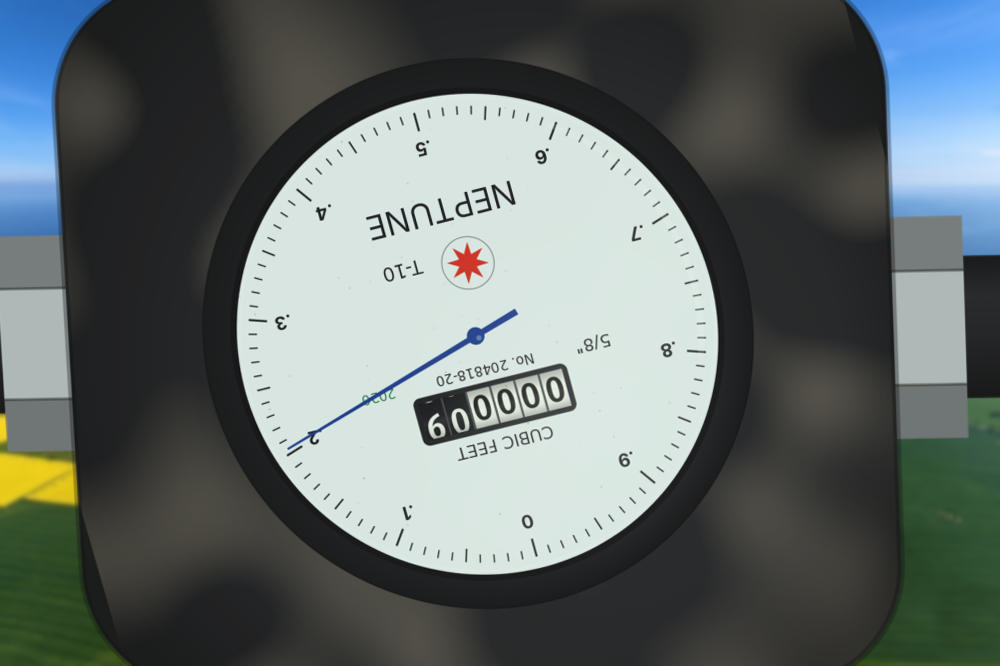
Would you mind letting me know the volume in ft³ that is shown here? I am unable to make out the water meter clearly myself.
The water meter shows 9.20 ft³
